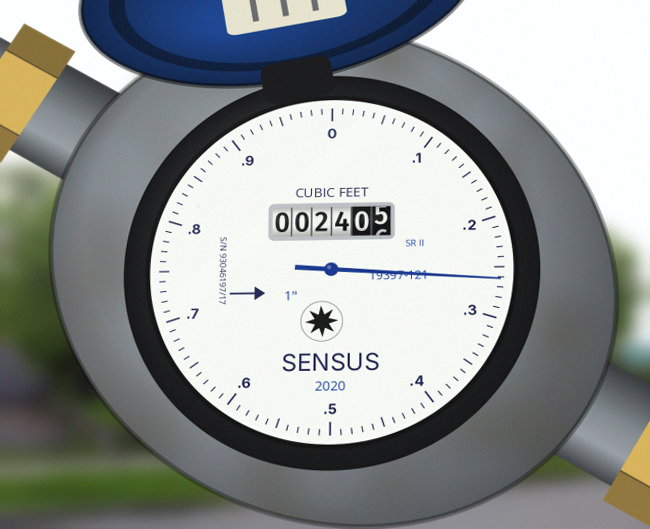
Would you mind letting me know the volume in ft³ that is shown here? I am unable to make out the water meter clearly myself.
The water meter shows 2405.26 ft³
